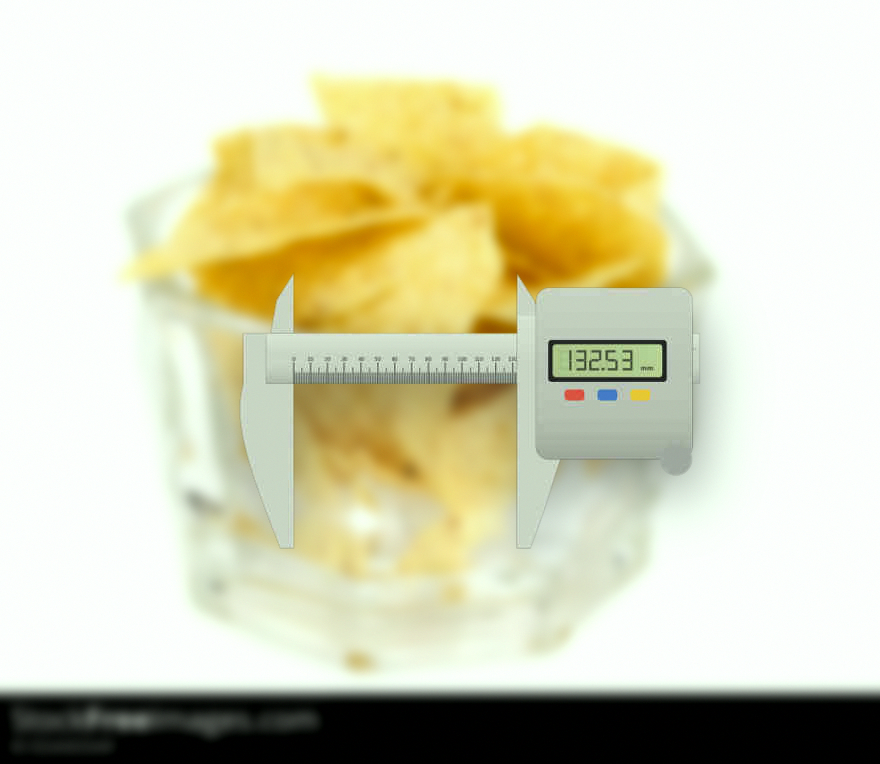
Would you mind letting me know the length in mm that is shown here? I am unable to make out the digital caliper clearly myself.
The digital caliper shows 132.53 mm
